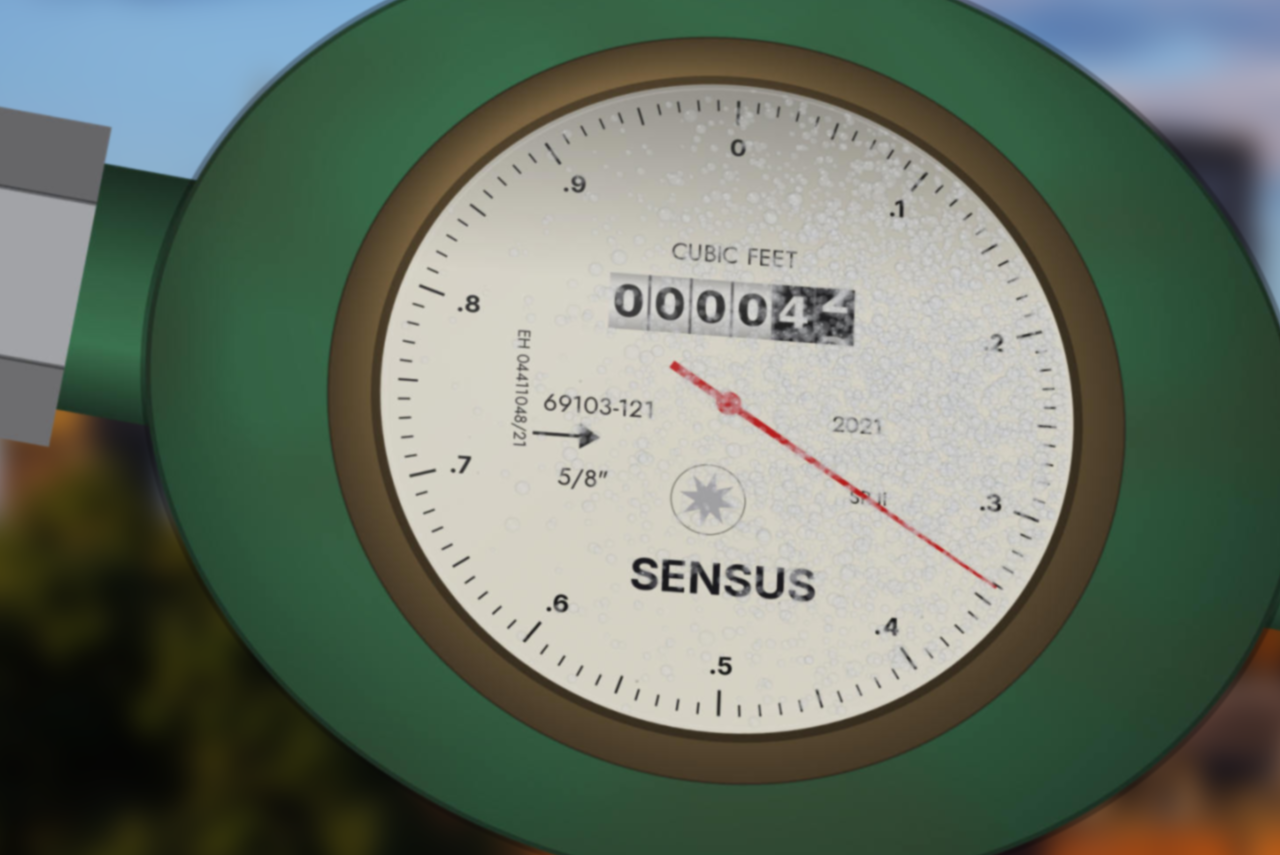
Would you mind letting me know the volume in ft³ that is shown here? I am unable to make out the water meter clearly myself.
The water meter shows 42.34 ft³
